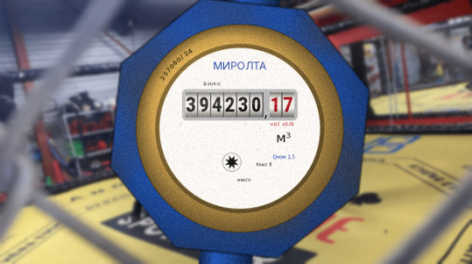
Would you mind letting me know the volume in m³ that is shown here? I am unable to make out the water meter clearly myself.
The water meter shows 394230.17 m³
